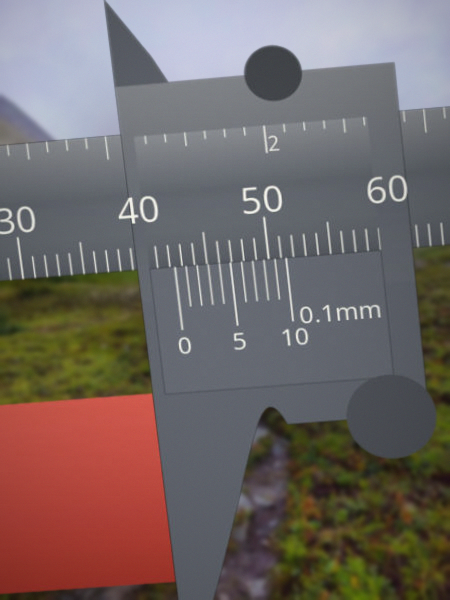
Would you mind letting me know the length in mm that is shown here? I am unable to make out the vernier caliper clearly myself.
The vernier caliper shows 42.4 mm
